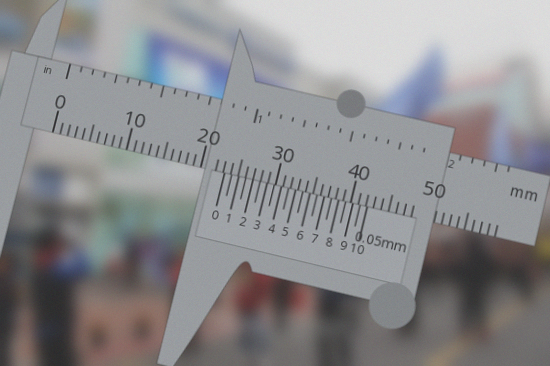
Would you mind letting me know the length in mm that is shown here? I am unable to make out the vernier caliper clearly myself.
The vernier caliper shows 23.2 mm
